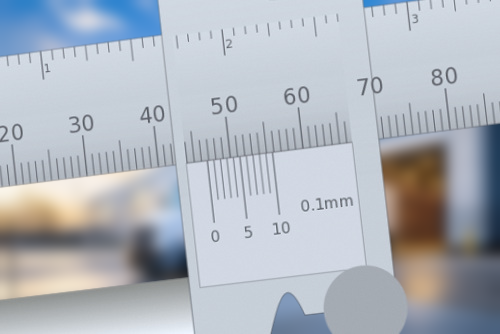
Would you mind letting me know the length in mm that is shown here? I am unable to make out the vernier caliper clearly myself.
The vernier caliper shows 46.8 mm
